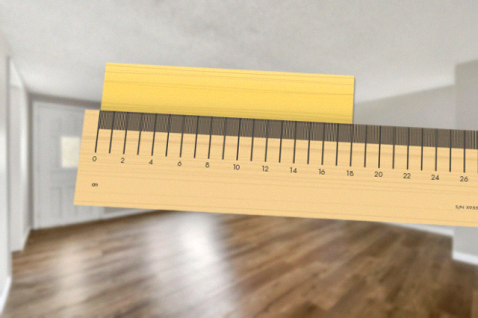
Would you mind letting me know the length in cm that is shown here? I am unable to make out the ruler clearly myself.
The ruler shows 18 cm
